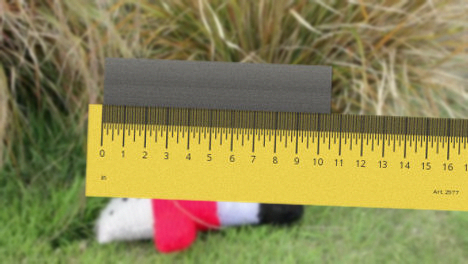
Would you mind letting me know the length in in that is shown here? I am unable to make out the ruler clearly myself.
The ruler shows 10.5 in
